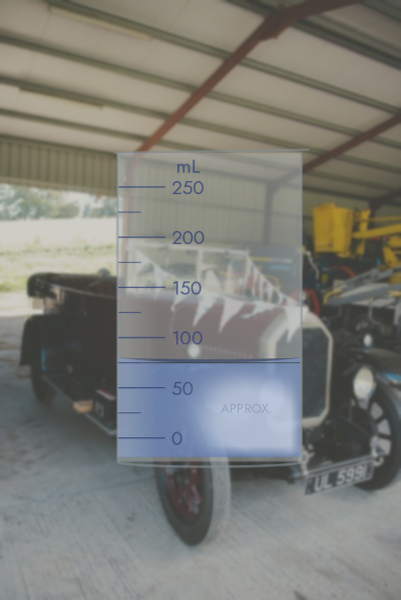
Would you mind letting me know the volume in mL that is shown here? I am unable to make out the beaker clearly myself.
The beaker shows 75 mL
